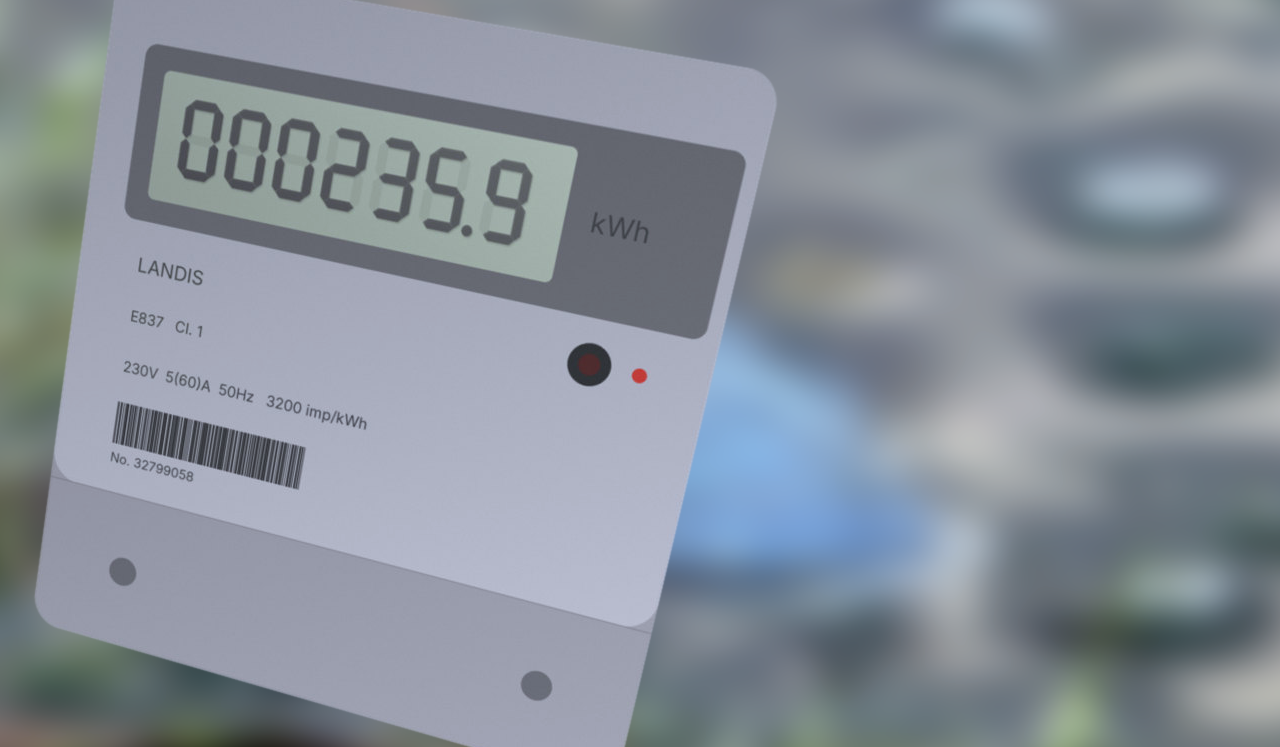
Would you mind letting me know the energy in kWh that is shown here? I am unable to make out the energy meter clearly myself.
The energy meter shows 235.9 kWh
